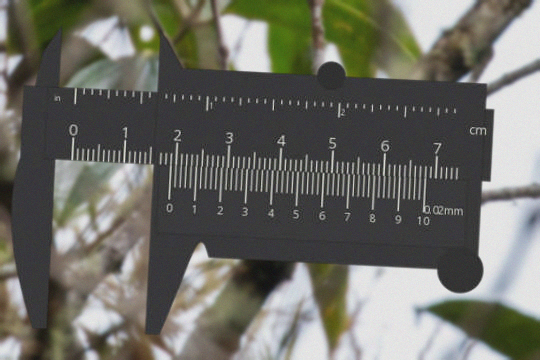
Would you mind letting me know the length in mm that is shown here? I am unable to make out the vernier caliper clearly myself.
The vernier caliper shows 19.0 mm
